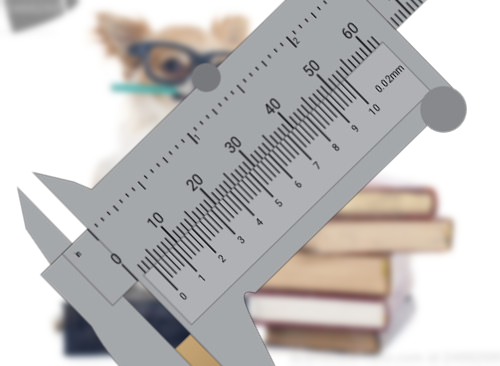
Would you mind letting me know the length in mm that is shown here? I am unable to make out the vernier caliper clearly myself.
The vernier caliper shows 4.0 mm
